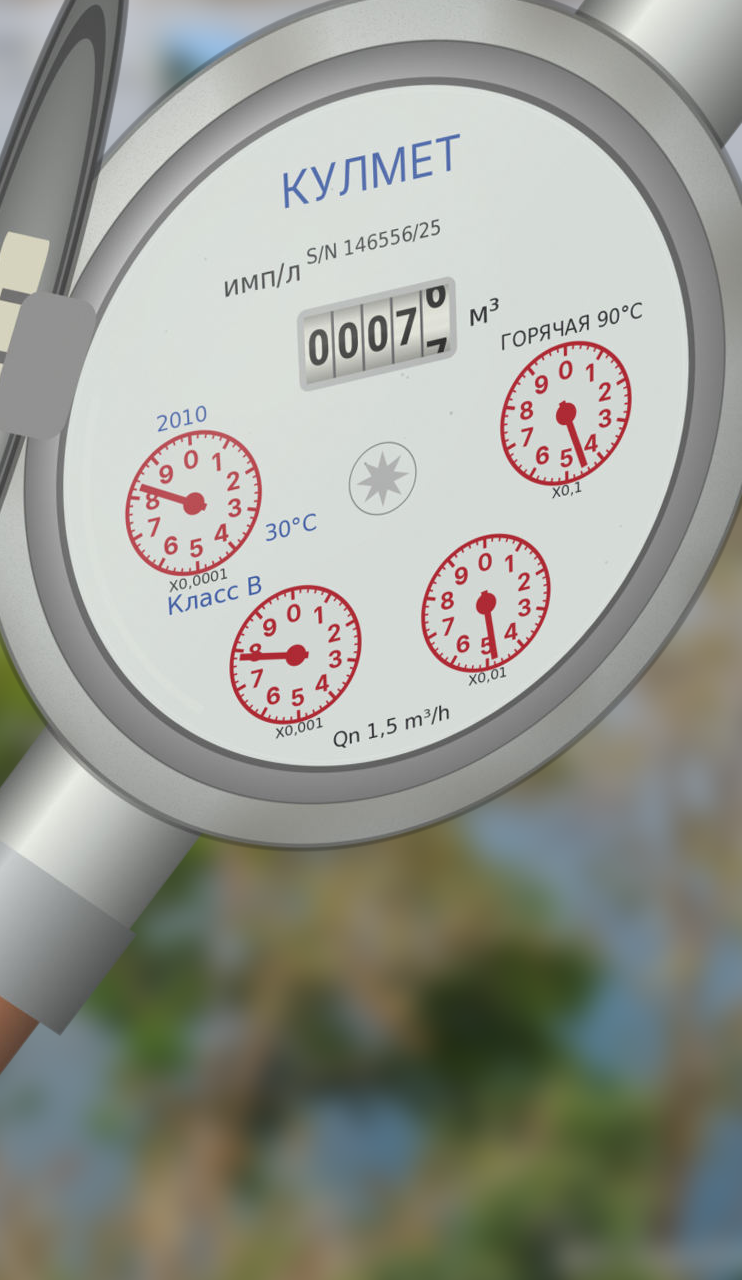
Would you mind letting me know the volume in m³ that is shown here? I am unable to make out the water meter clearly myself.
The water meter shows 76.4478 m³
